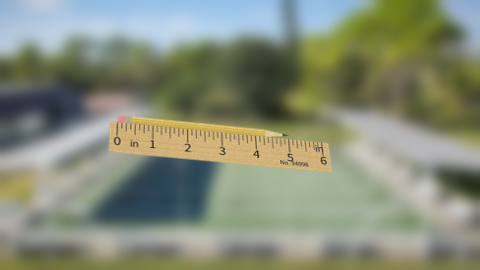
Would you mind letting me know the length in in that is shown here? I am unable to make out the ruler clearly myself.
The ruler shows 5 in
